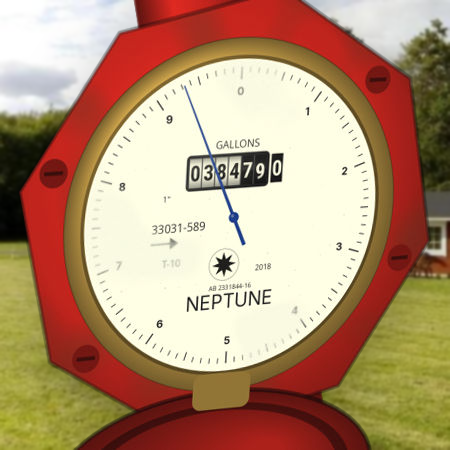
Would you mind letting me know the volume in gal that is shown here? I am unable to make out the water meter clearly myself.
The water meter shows 384789.3 gal
